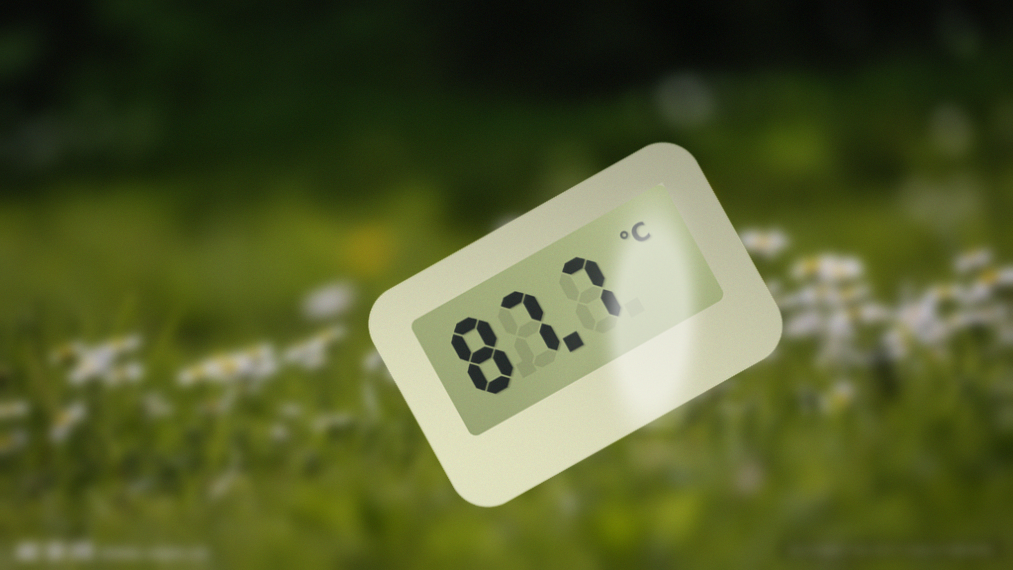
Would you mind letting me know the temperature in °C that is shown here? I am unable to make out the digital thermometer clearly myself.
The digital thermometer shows 87.7 °C
